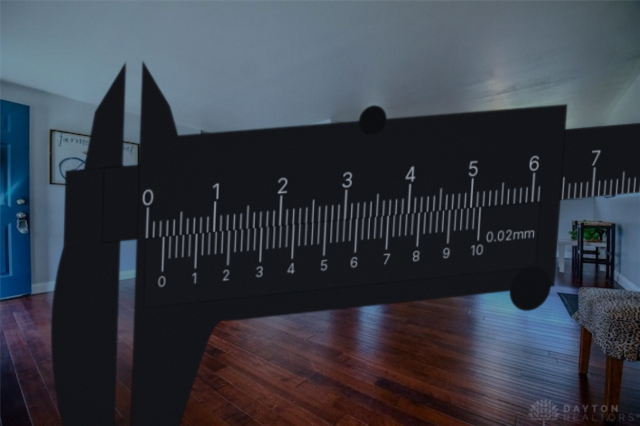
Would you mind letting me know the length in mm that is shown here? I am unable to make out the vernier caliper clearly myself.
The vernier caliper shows 2.5 mm
